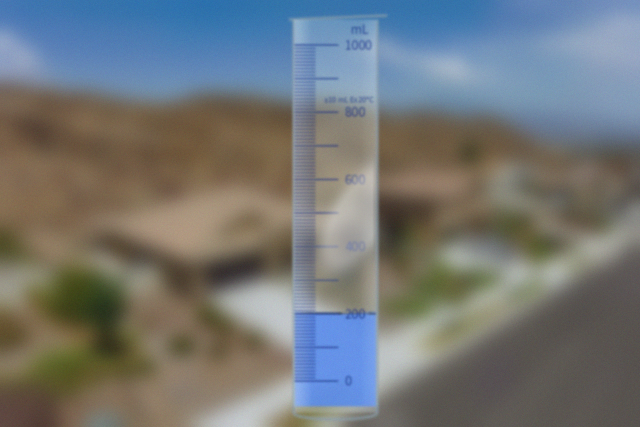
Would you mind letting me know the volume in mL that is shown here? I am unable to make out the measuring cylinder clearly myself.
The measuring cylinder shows 200 mL
